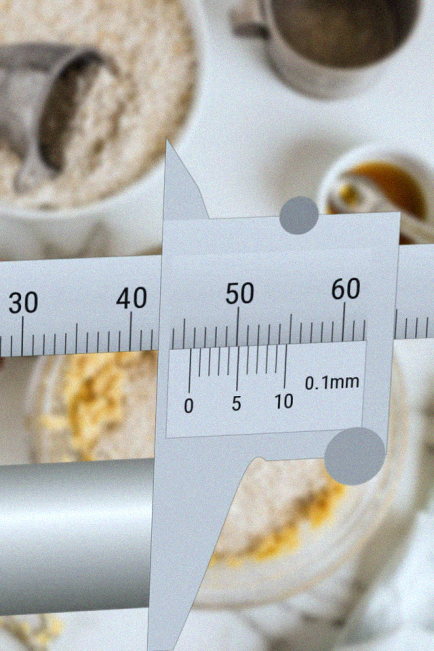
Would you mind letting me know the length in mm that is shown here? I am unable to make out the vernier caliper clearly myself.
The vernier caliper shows 45.7 mm
